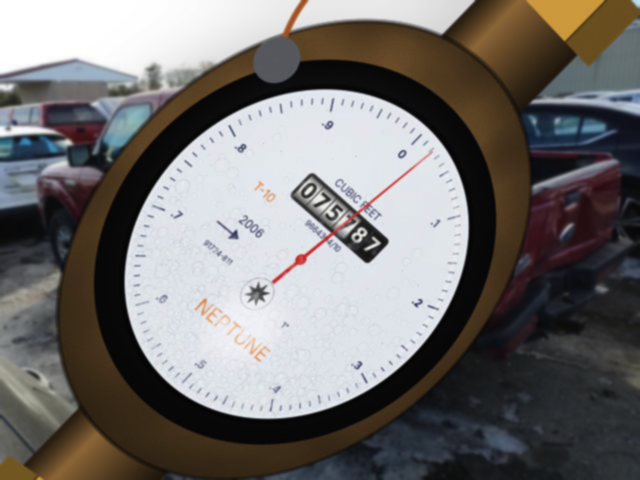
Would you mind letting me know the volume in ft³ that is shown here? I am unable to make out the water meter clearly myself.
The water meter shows 75787.02 ft³
